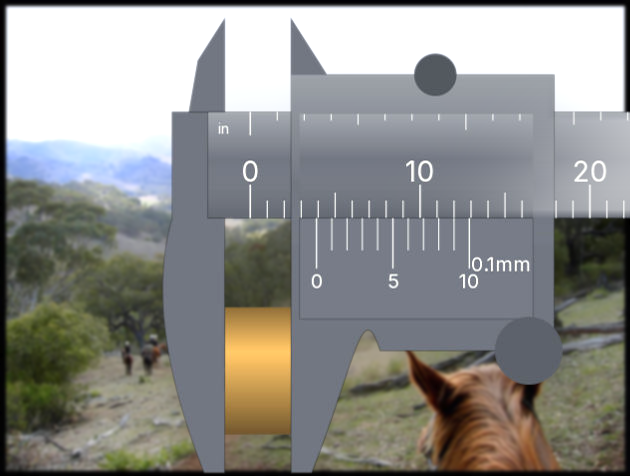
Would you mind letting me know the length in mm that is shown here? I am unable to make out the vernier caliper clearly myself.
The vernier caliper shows 3.9 mm
